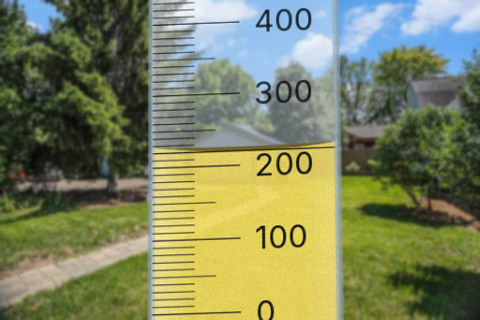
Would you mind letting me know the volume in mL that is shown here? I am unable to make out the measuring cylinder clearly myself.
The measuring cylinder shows 220 mL
